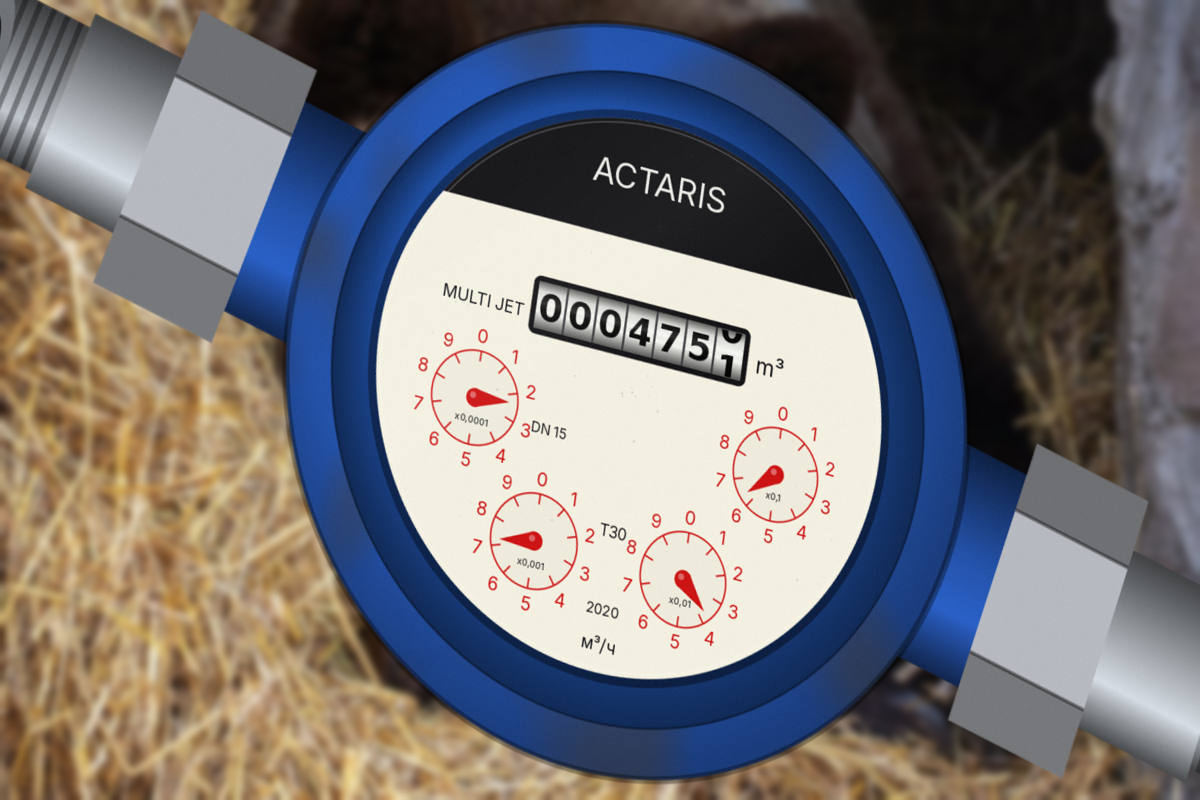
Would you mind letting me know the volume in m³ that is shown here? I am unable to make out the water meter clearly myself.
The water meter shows 4750.6372 m³
